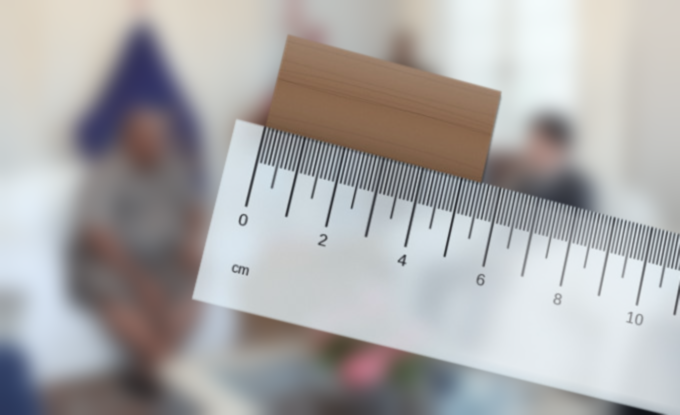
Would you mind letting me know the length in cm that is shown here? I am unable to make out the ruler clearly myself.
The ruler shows 5.5 cm
